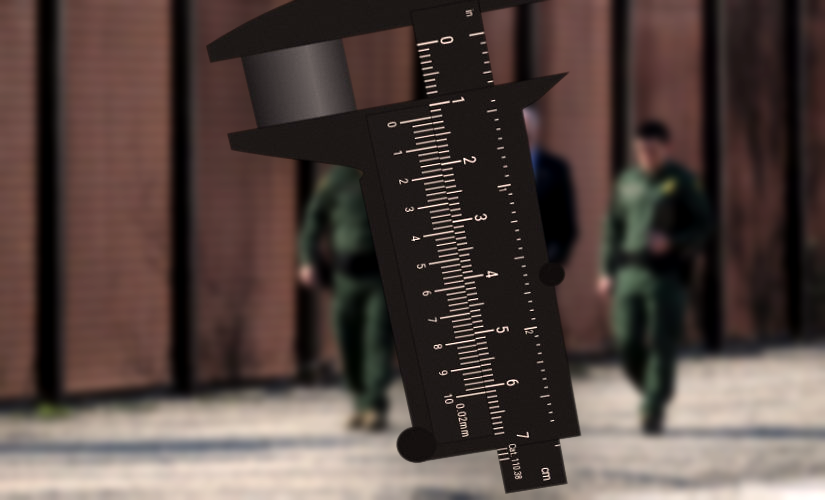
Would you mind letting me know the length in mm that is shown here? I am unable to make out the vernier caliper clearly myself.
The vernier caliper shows 12.0 mm
